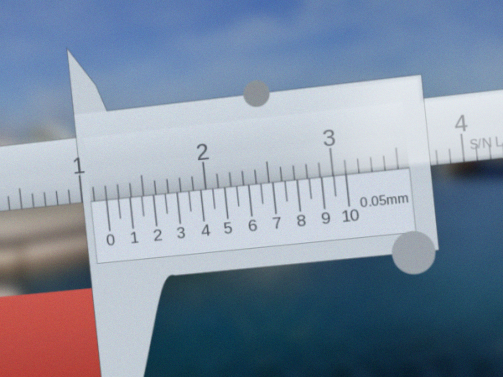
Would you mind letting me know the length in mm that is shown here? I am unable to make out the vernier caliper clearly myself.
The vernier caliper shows 12.0 mm
